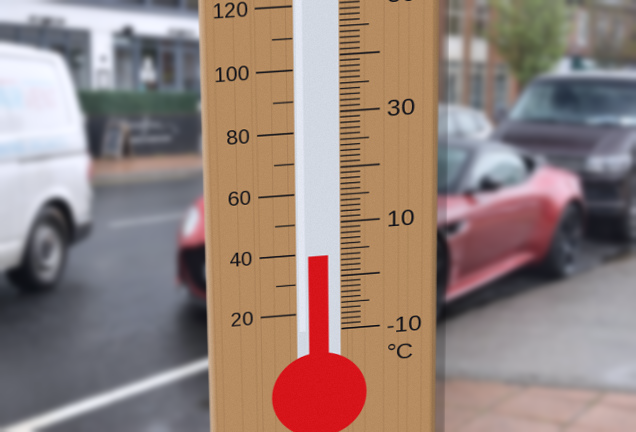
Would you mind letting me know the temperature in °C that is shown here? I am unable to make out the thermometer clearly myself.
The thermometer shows 4 °C
